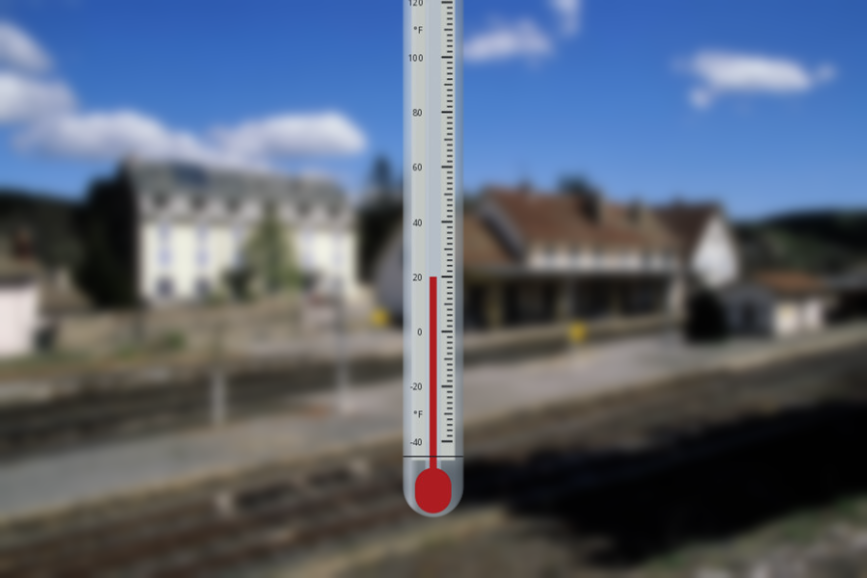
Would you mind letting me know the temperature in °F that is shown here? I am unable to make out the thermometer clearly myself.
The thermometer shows 20 °F
